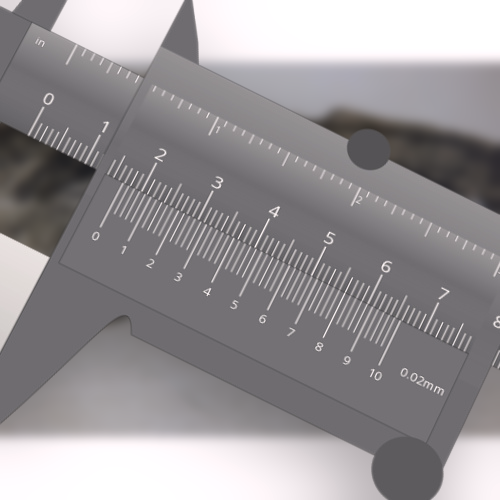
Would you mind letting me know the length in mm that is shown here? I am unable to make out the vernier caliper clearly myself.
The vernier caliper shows 16.8 mm
